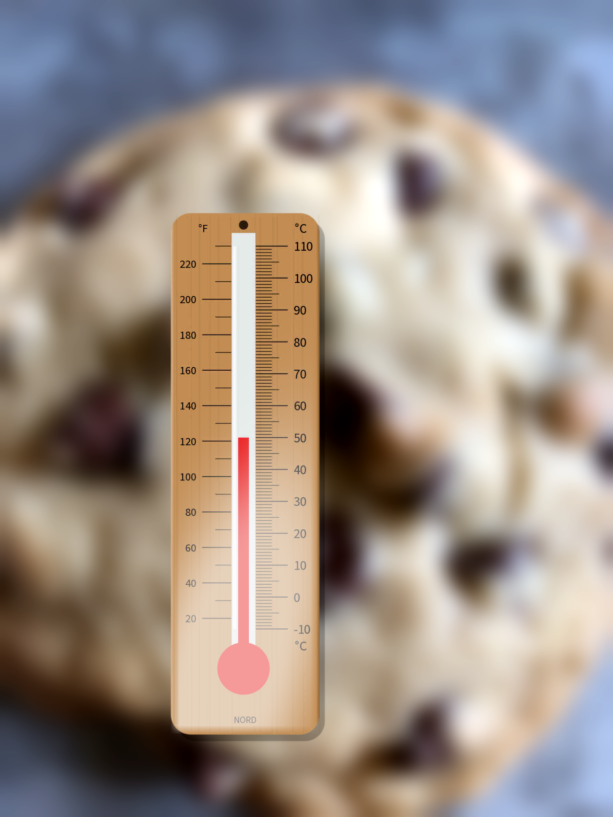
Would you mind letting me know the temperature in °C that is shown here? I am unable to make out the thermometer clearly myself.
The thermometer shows 50 °C
